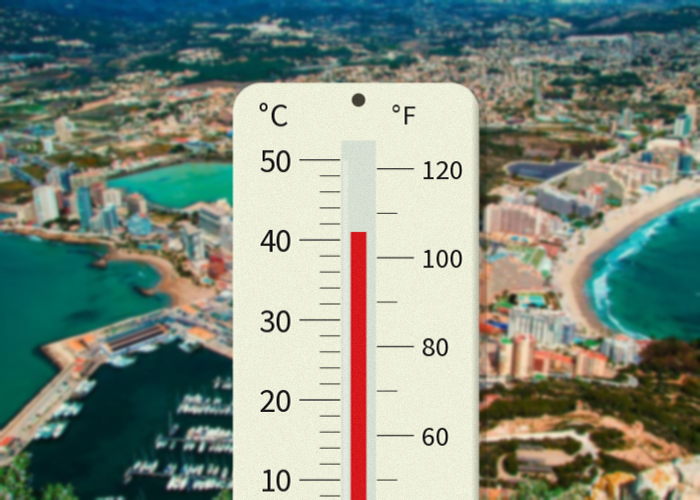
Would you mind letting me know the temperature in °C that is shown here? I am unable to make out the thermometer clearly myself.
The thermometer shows 41 °C
